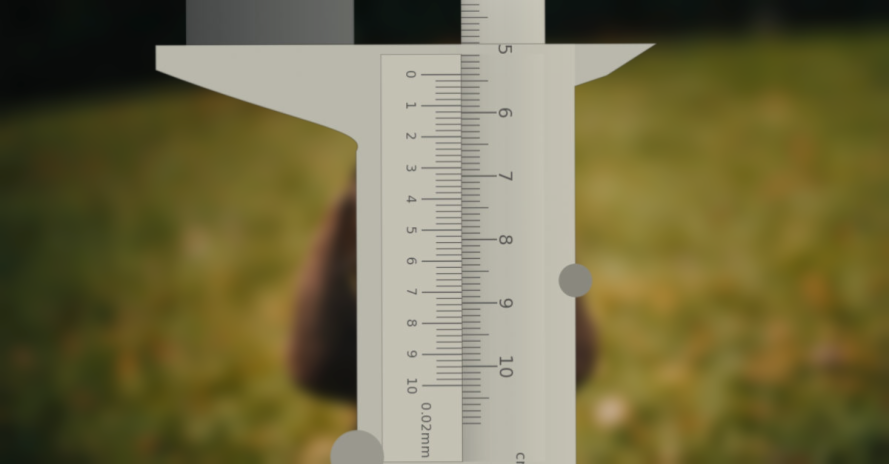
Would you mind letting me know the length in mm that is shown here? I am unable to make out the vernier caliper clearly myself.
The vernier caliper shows 54.0 mm
